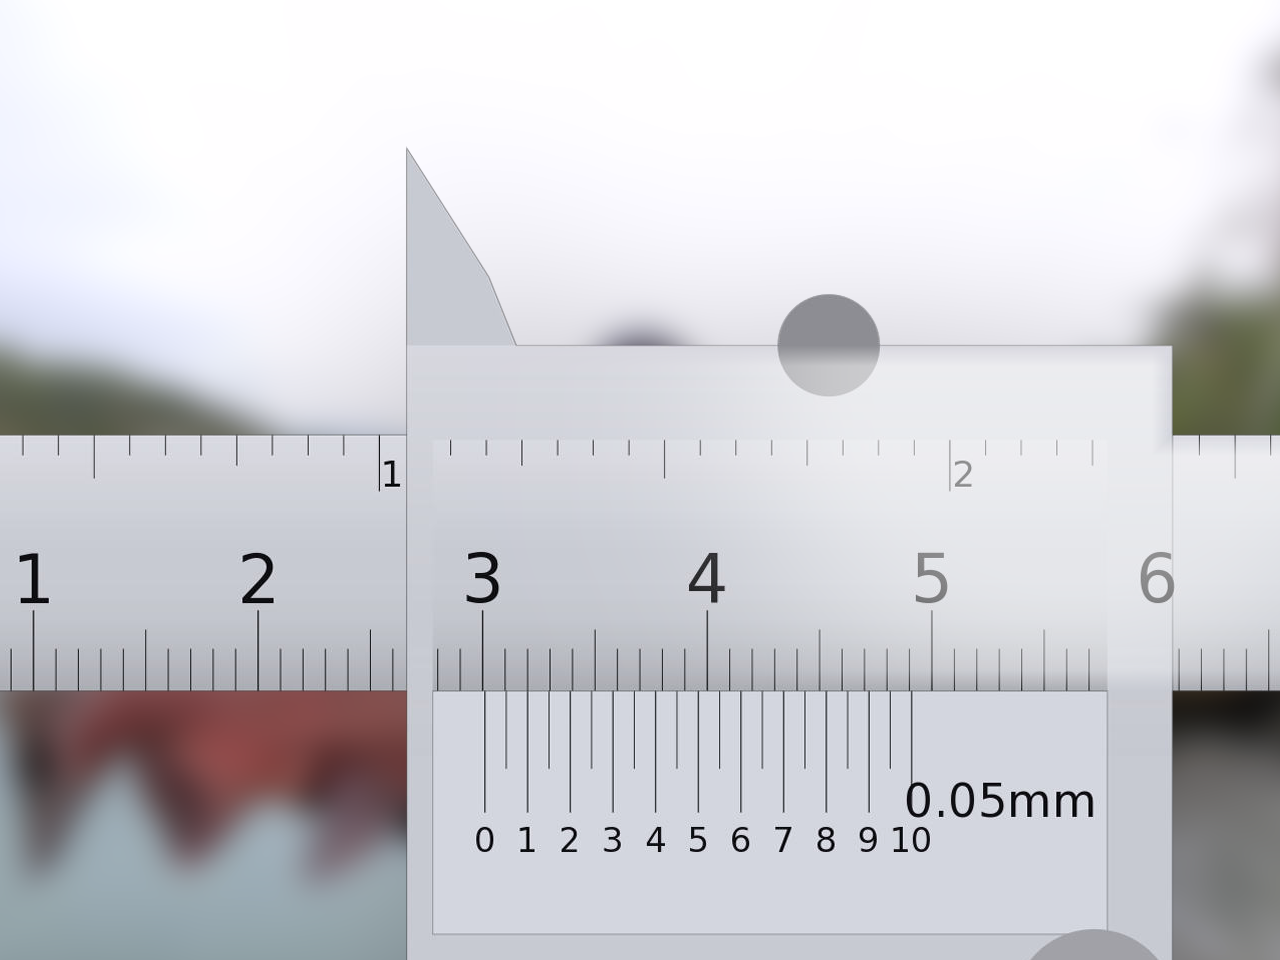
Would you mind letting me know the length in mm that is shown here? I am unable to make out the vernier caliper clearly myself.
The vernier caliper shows 30.1 mm
